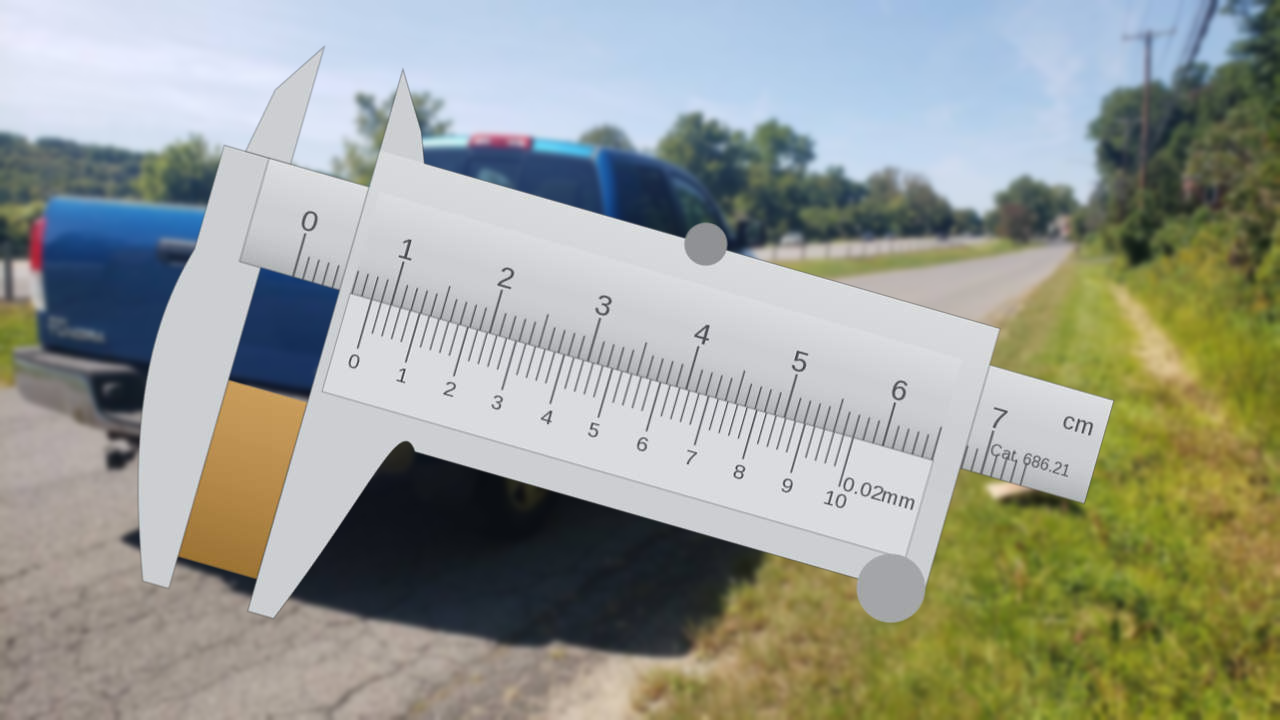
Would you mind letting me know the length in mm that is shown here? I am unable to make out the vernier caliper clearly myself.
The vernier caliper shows 8.0 mm
